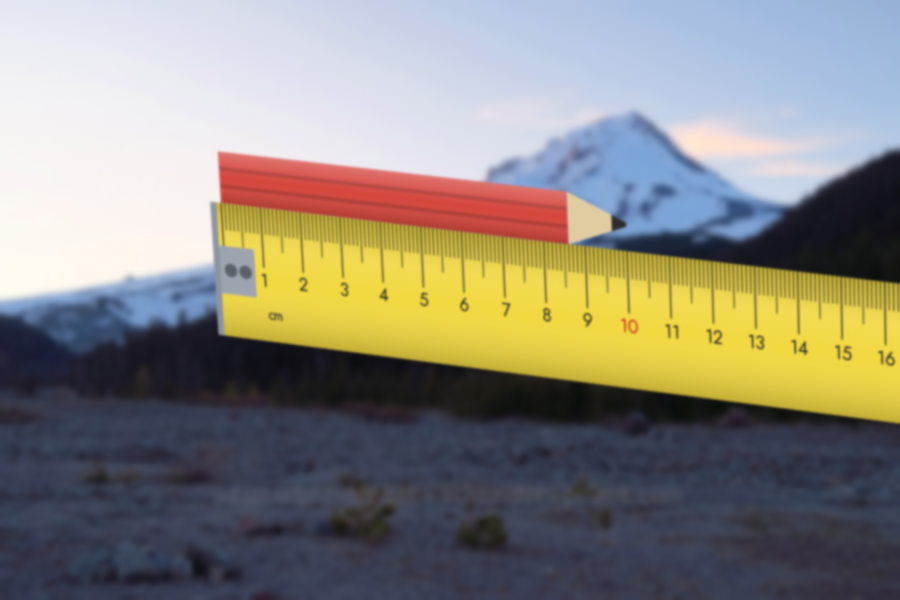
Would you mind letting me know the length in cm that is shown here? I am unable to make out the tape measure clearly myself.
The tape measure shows 10 cm
